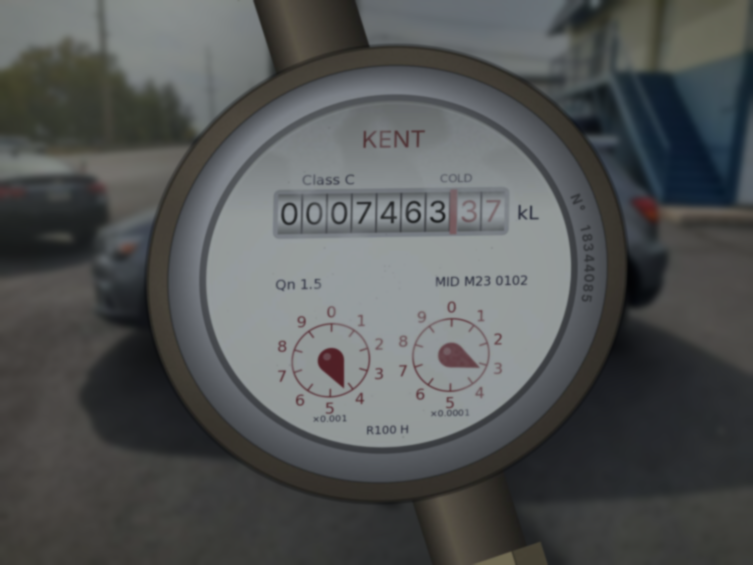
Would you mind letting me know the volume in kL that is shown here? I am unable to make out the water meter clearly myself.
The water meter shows 7463.3743 kL
